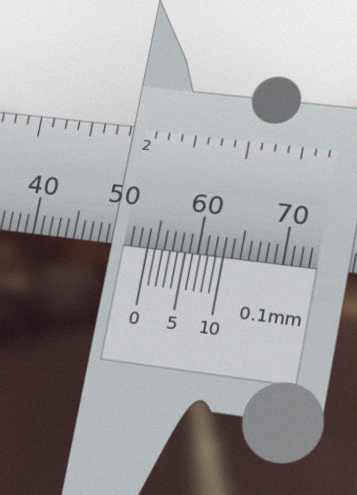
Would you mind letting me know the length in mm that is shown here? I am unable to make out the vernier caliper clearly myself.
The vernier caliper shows 54.0 mm
